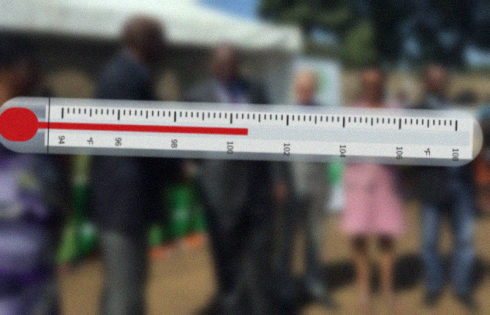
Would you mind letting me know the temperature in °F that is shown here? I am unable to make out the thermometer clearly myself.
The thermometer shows 100.6 °F
